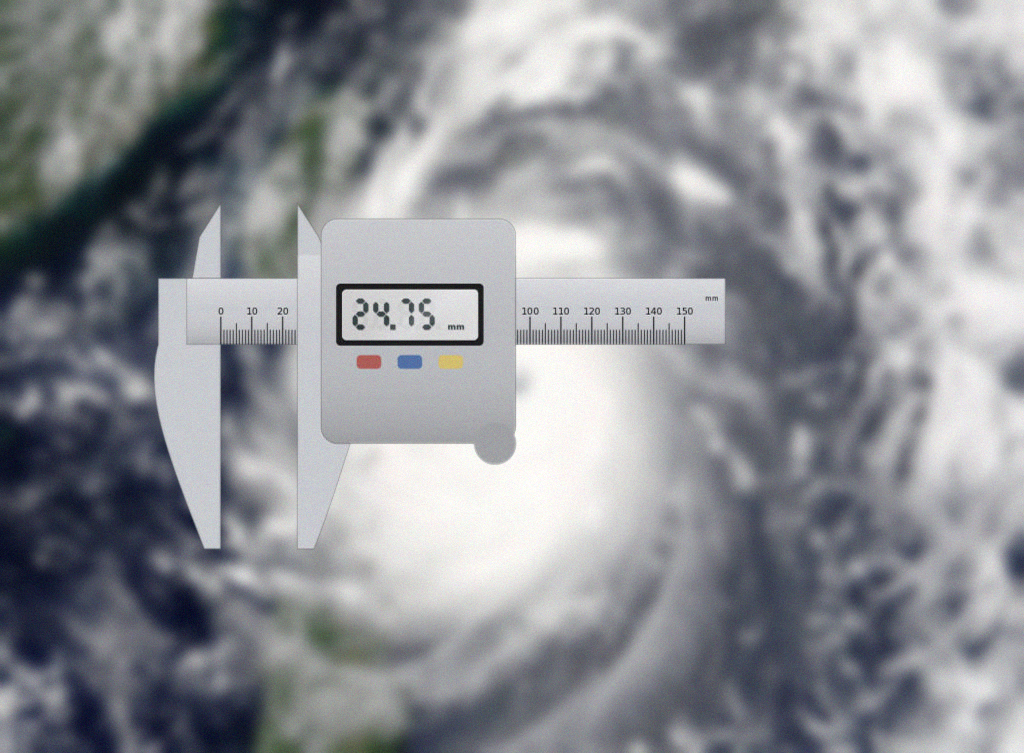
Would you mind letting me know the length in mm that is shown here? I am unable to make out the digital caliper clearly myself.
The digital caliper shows 24.75 mm
